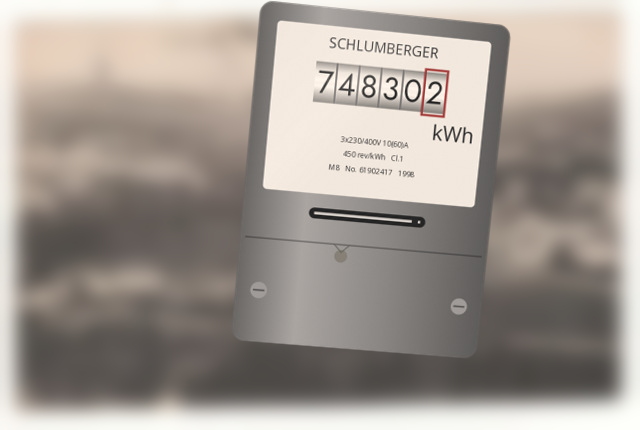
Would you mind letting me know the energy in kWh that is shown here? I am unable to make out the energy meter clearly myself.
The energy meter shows 74830.2 kWh
